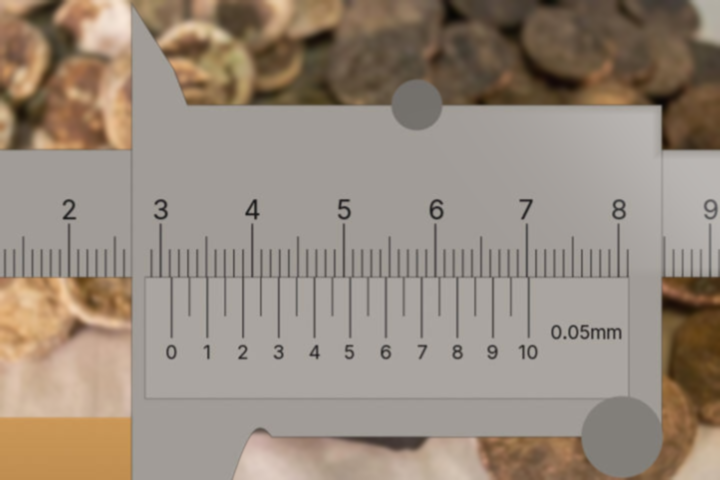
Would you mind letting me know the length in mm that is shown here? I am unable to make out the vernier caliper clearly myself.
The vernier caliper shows 31.2 mm
